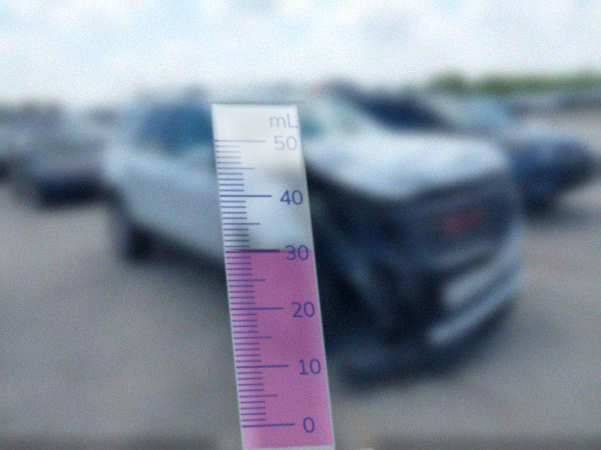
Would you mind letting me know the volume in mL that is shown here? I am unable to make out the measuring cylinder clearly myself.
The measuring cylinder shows 30 mL
